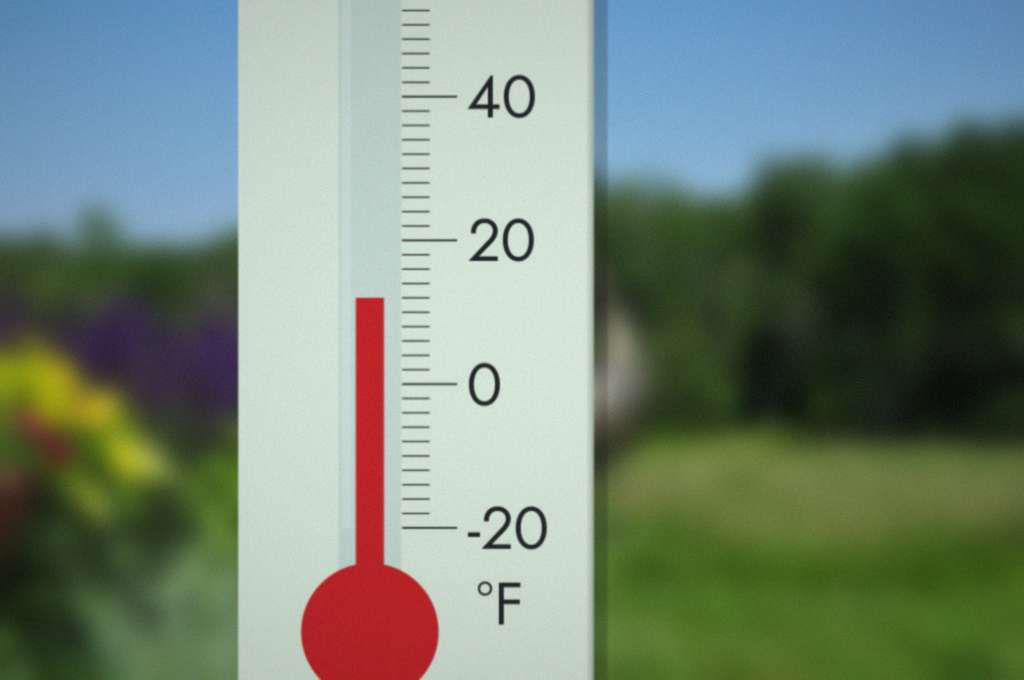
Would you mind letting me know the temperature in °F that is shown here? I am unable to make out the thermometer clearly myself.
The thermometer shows 12 °F
